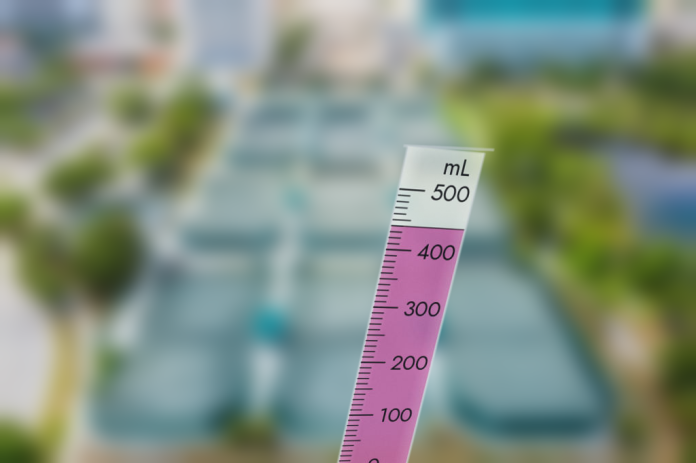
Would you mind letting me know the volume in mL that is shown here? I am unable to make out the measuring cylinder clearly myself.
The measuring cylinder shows 440 mL
